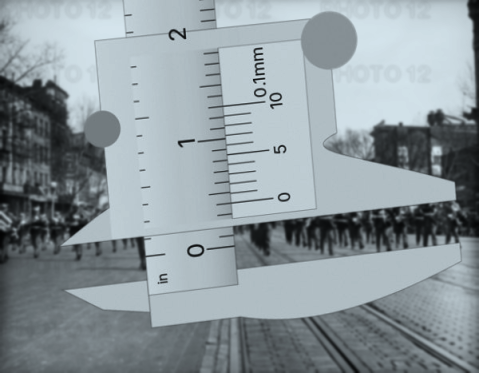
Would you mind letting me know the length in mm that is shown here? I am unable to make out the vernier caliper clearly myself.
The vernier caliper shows 4.0 mm
